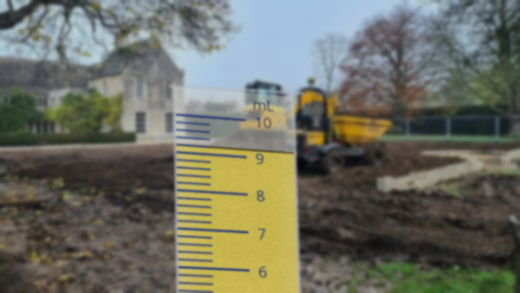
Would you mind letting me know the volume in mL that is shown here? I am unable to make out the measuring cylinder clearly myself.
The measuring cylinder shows 9.2 mL
